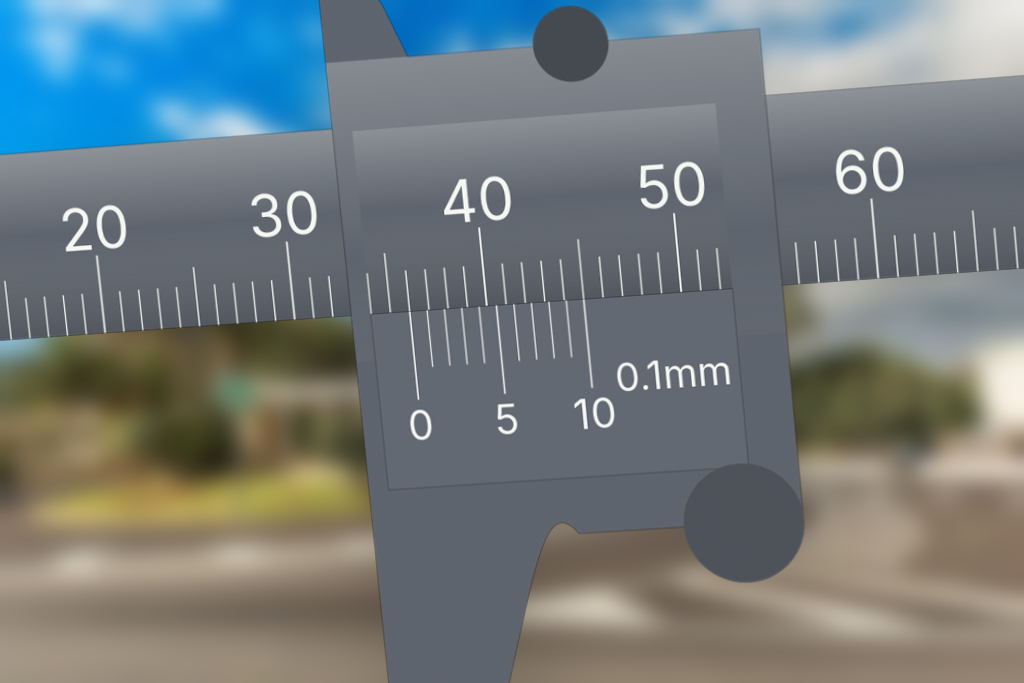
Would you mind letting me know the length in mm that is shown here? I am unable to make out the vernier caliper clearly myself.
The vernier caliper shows 36.0 mm
